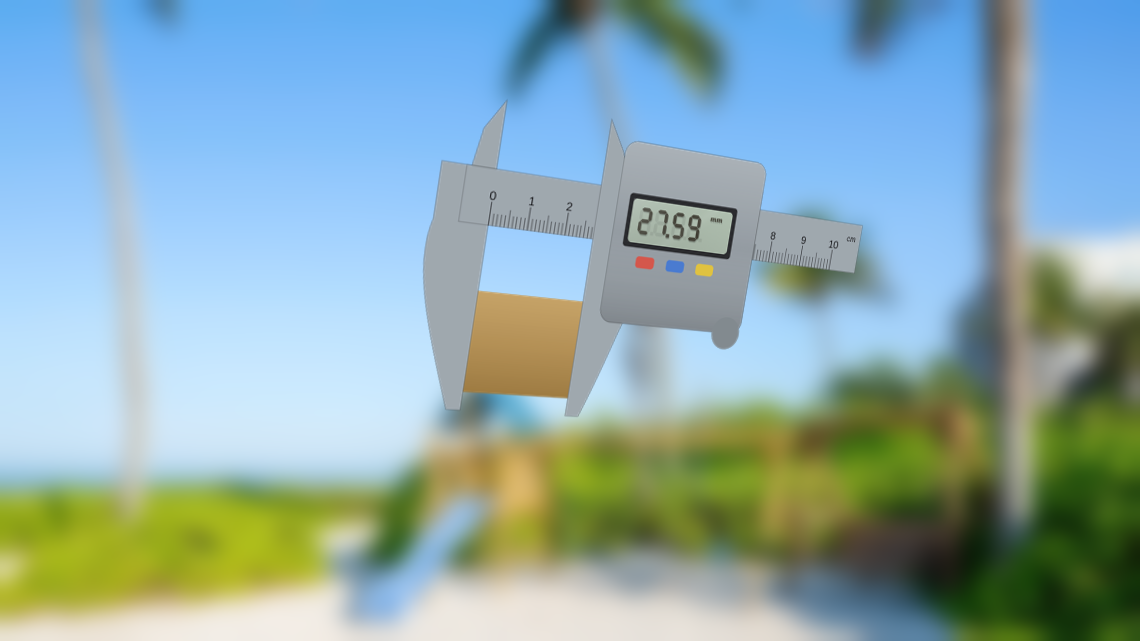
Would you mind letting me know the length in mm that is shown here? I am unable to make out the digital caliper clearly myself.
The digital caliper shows 27.59 mm
